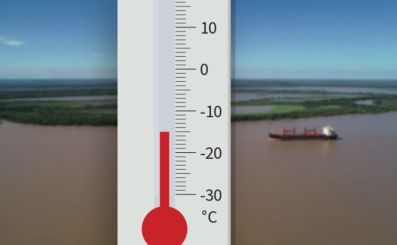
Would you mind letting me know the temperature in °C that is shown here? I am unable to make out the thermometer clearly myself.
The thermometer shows -15 °C
